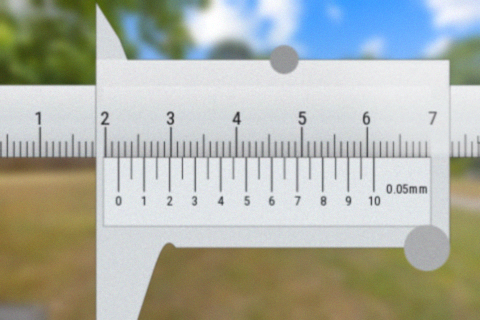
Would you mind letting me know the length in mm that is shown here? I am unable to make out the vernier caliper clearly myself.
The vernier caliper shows 22.0 mm
